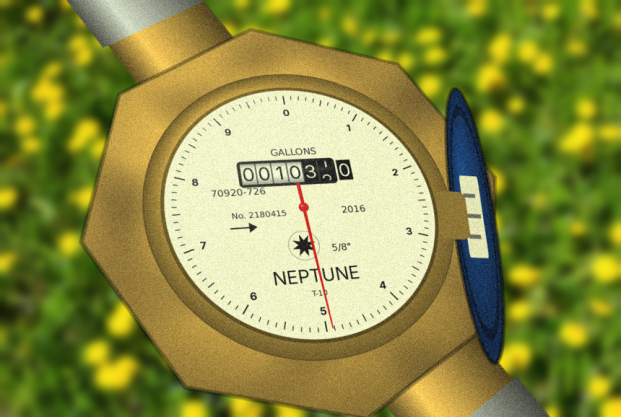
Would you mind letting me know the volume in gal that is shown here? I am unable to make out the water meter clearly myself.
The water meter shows 10314.9 gal
